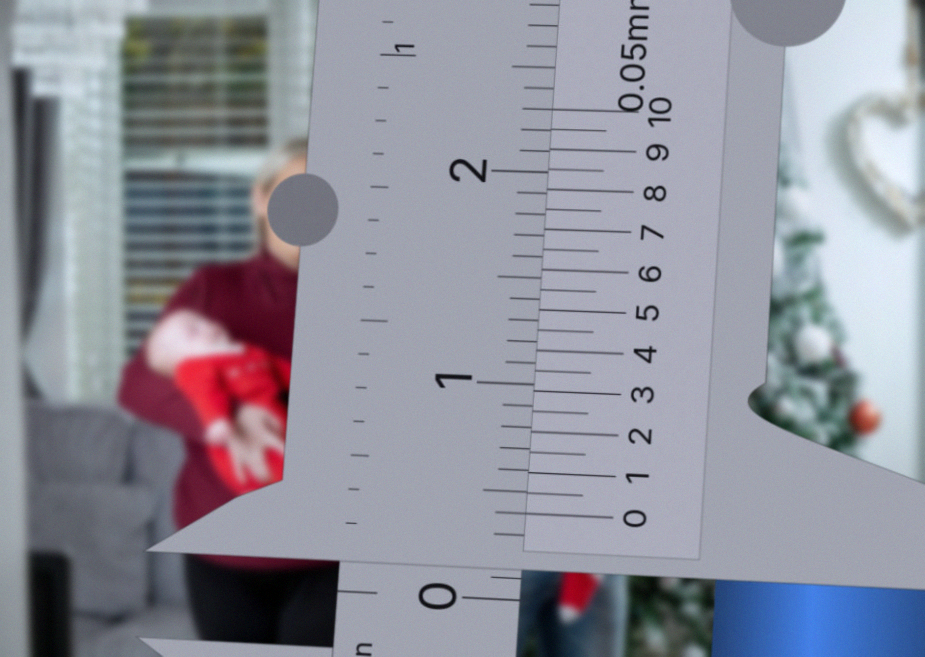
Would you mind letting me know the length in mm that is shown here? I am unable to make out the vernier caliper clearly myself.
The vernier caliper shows 4.0 mm
